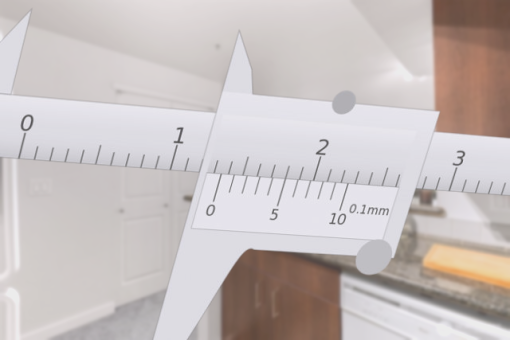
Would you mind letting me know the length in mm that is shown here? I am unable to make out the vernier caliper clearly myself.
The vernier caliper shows 13.5 mm
